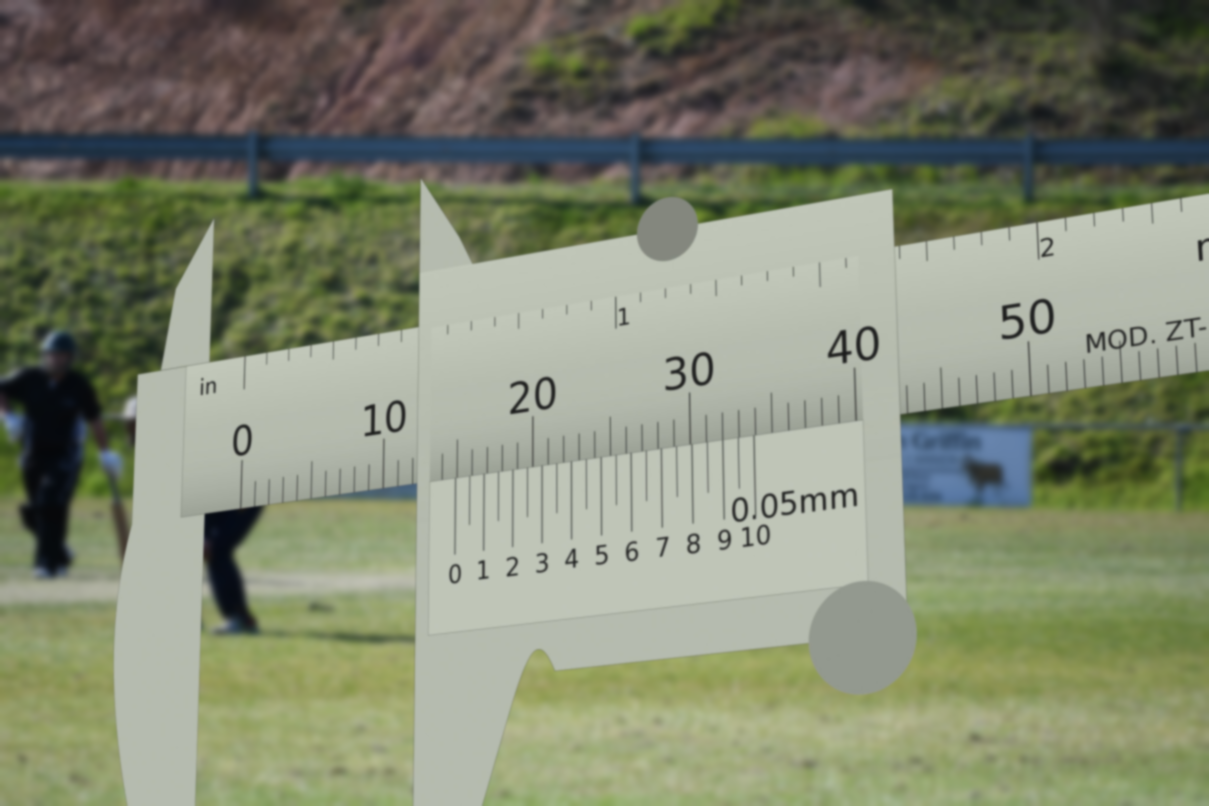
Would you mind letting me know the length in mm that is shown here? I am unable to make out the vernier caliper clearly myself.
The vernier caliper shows 14.9 mm
